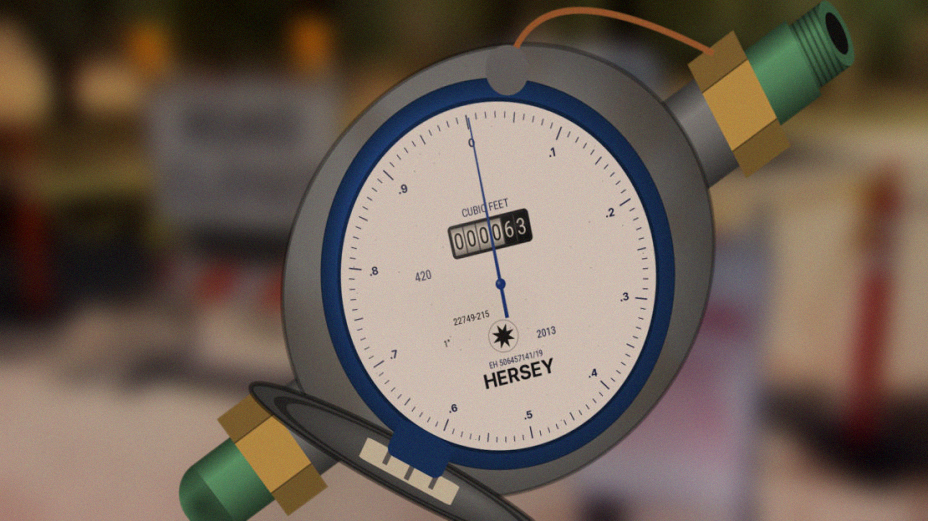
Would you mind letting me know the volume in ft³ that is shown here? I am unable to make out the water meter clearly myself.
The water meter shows 63.00 ft³
